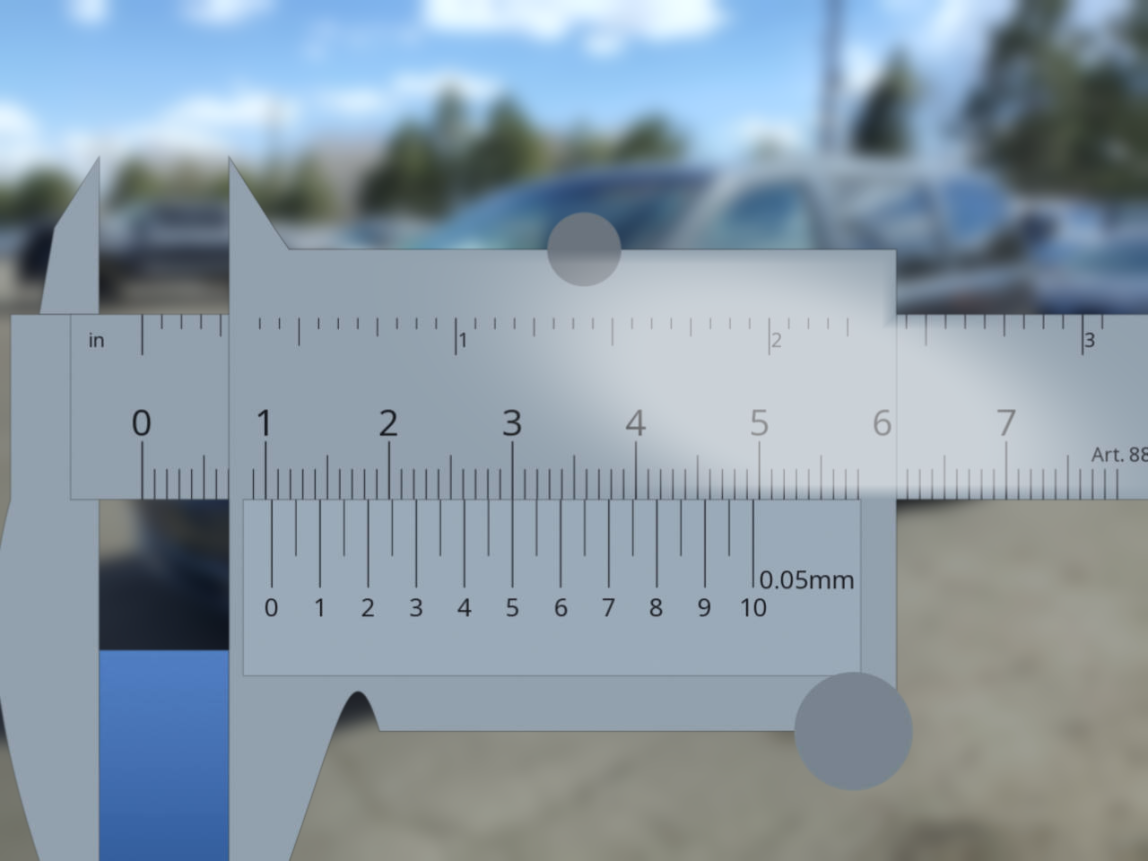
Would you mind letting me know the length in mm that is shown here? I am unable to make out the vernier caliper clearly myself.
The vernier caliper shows 10.5 mm
